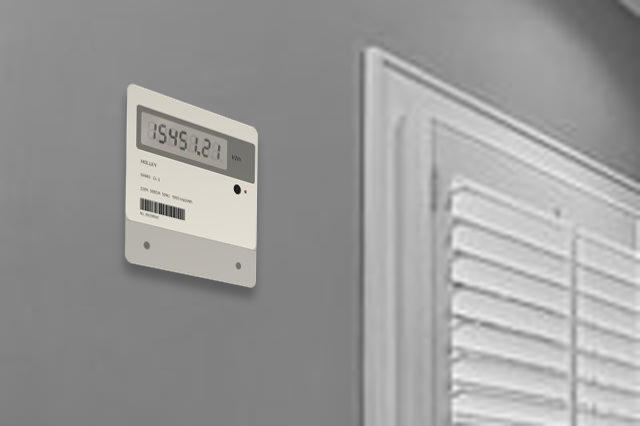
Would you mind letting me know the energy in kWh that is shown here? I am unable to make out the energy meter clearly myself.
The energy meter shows 15451.21 kWh
